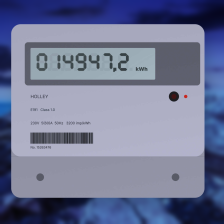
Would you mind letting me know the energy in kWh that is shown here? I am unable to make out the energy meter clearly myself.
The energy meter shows 14947.2 kWh
